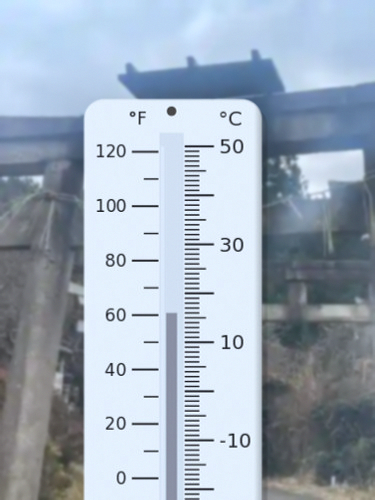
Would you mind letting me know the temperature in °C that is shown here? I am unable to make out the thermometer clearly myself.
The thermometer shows 16 °C
